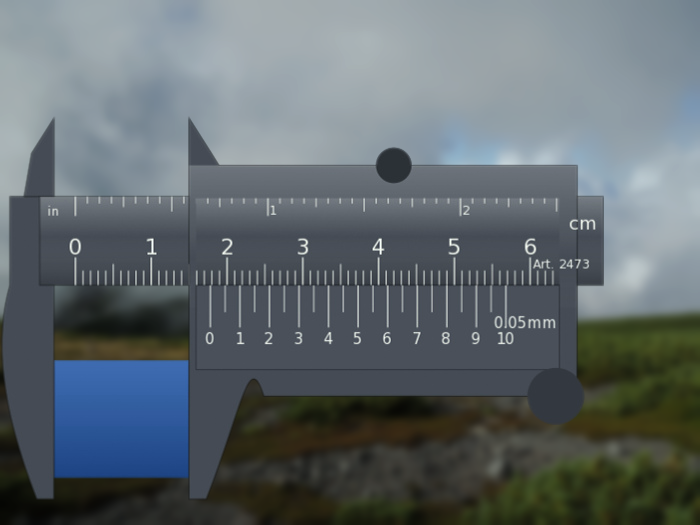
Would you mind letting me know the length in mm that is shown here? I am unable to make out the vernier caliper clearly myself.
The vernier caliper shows 17.8 mm
